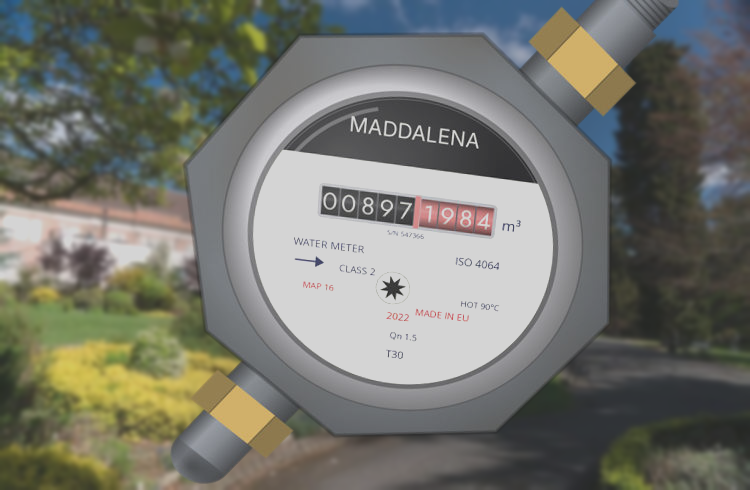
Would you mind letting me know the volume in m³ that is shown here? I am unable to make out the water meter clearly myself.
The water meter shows 897.1984 m³
